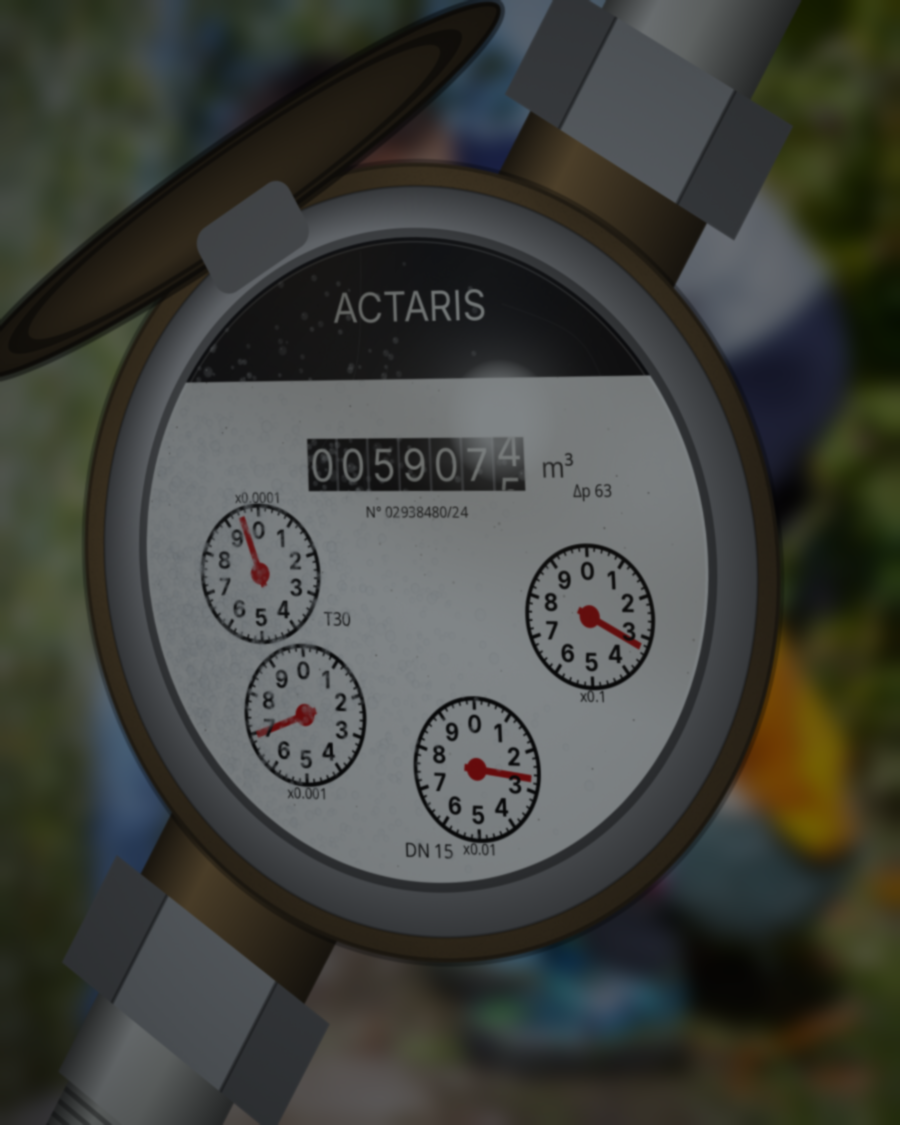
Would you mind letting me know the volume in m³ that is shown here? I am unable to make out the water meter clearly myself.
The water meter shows 59074.3269 m³
